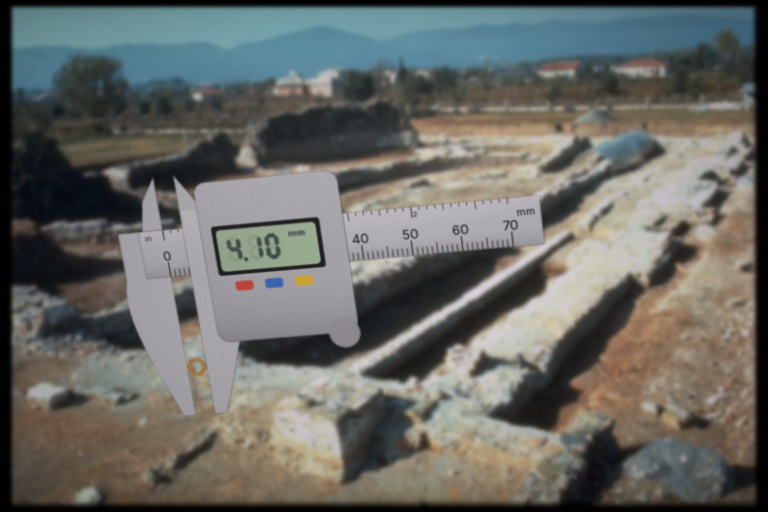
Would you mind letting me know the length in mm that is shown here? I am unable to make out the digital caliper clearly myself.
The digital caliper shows 4.10 mm
